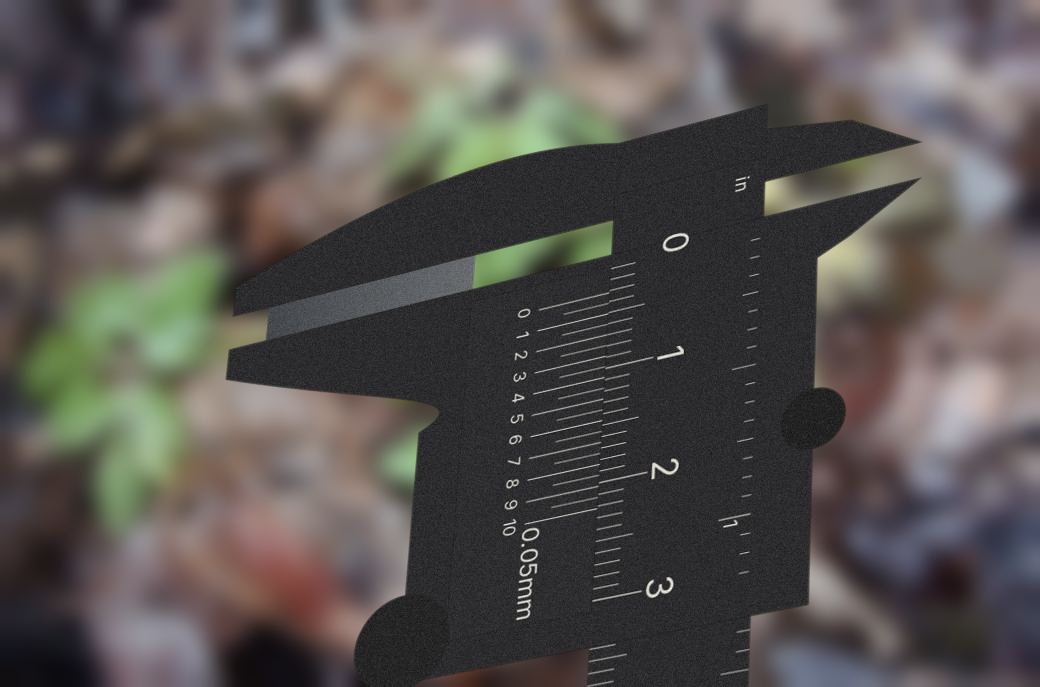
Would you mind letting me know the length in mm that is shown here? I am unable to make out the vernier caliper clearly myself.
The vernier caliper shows 3.2 mm
